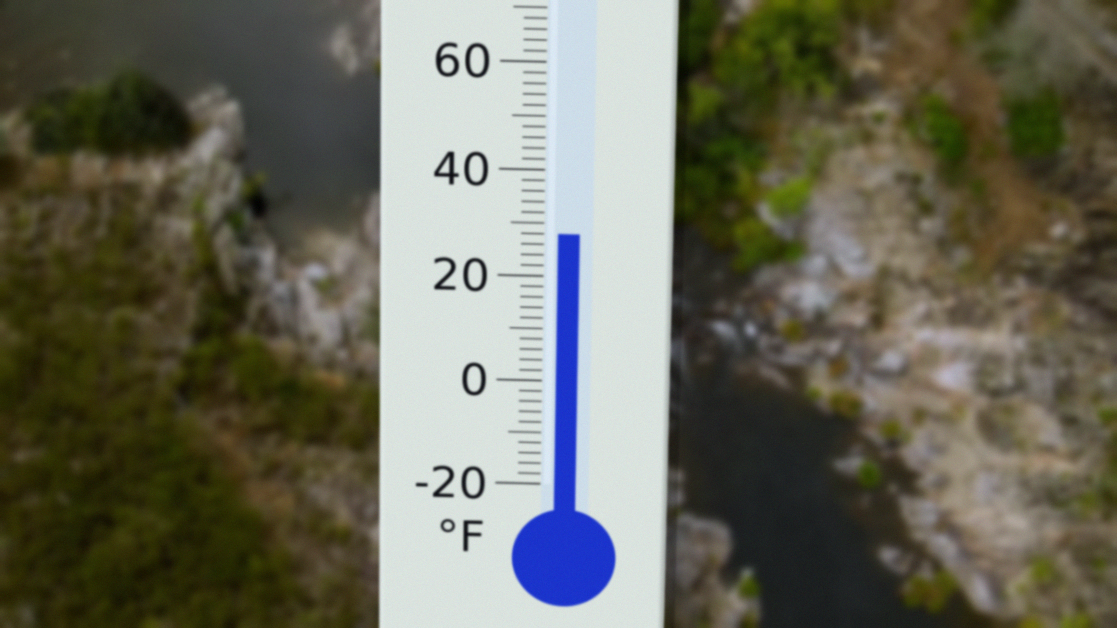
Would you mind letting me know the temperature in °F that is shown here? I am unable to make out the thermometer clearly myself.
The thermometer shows 28 °F
